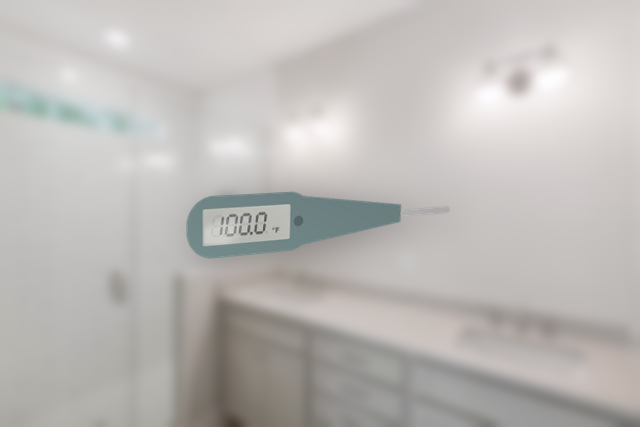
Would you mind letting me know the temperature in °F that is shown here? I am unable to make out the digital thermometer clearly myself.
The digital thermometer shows 100.0 °F
